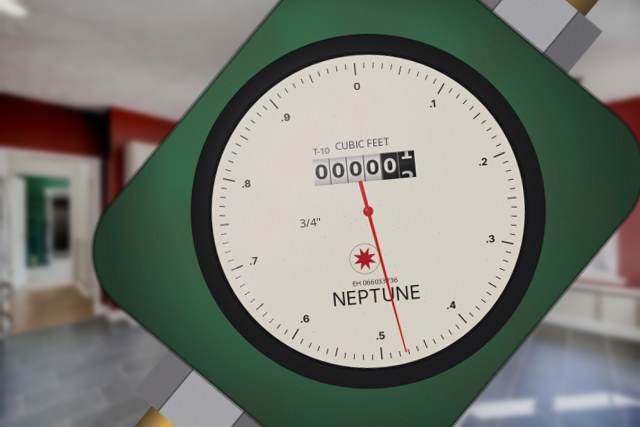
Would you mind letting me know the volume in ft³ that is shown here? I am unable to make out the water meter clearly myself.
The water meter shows 1.47 ft³
